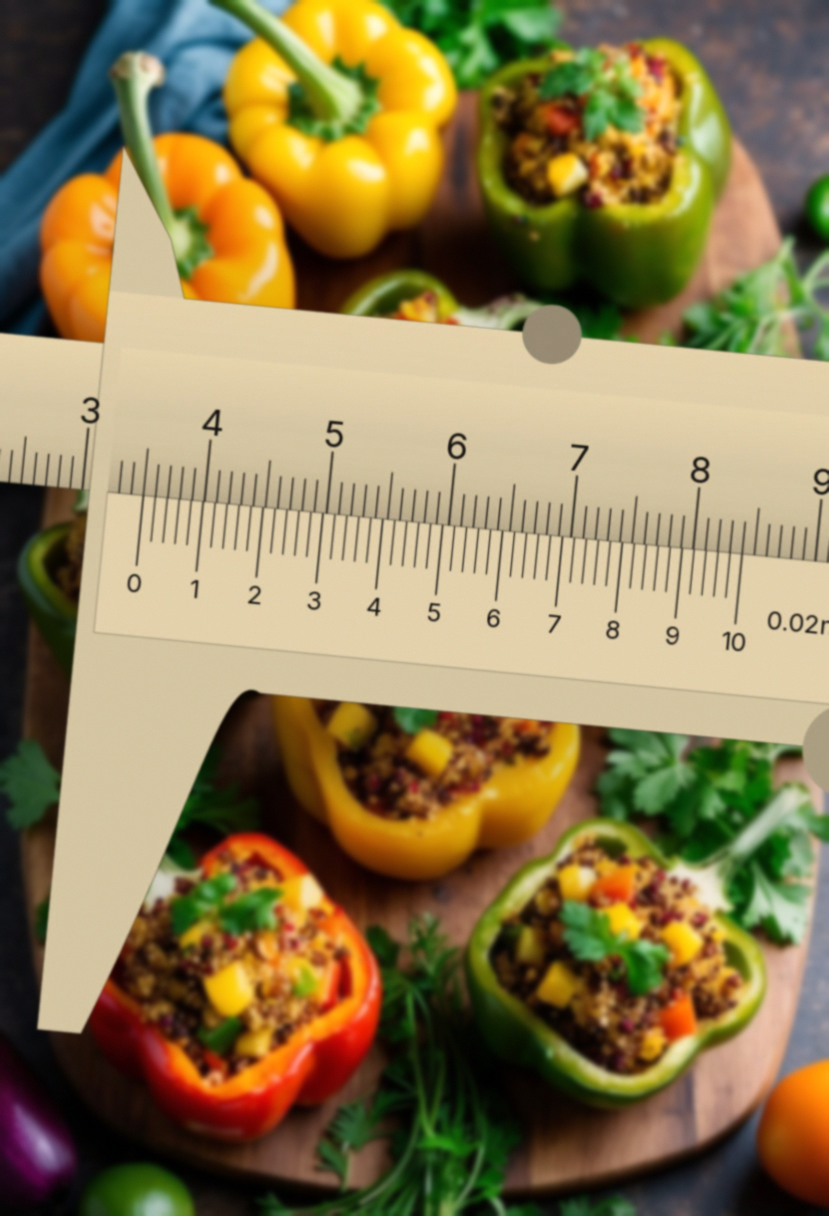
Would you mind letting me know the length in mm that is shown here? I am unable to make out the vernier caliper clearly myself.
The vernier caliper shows 35.0 mm
